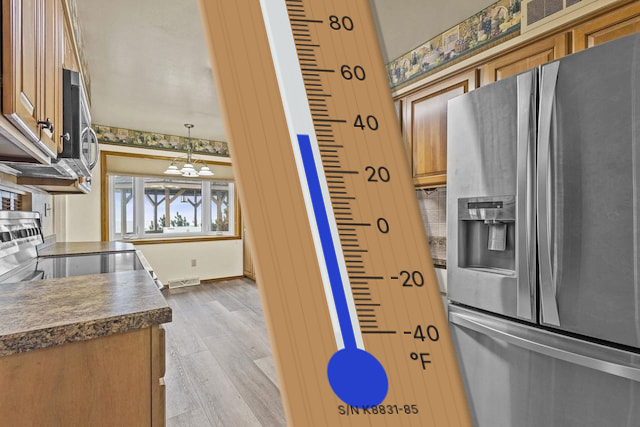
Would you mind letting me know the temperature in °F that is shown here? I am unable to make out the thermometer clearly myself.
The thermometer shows 34 °F
